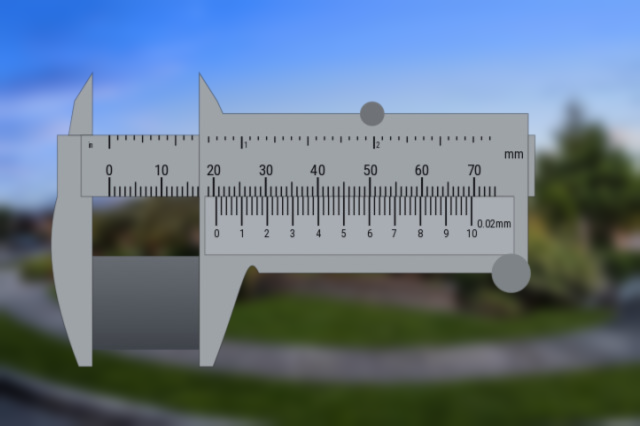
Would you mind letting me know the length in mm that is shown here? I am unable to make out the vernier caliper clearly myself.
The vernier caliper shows 20.5 mm
